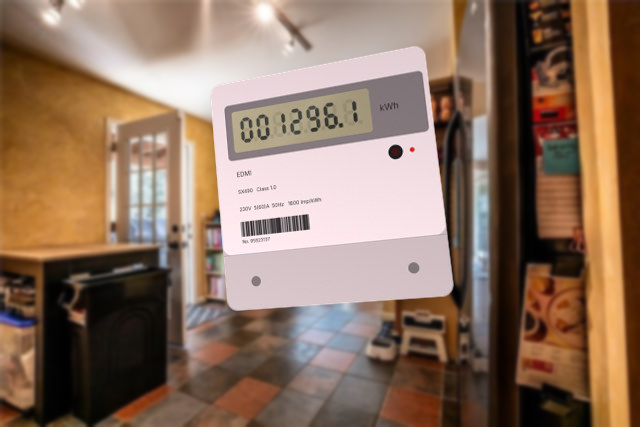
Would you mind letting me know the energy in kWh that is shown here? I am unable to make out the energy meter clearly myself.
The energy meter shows 1296.1 kWh
